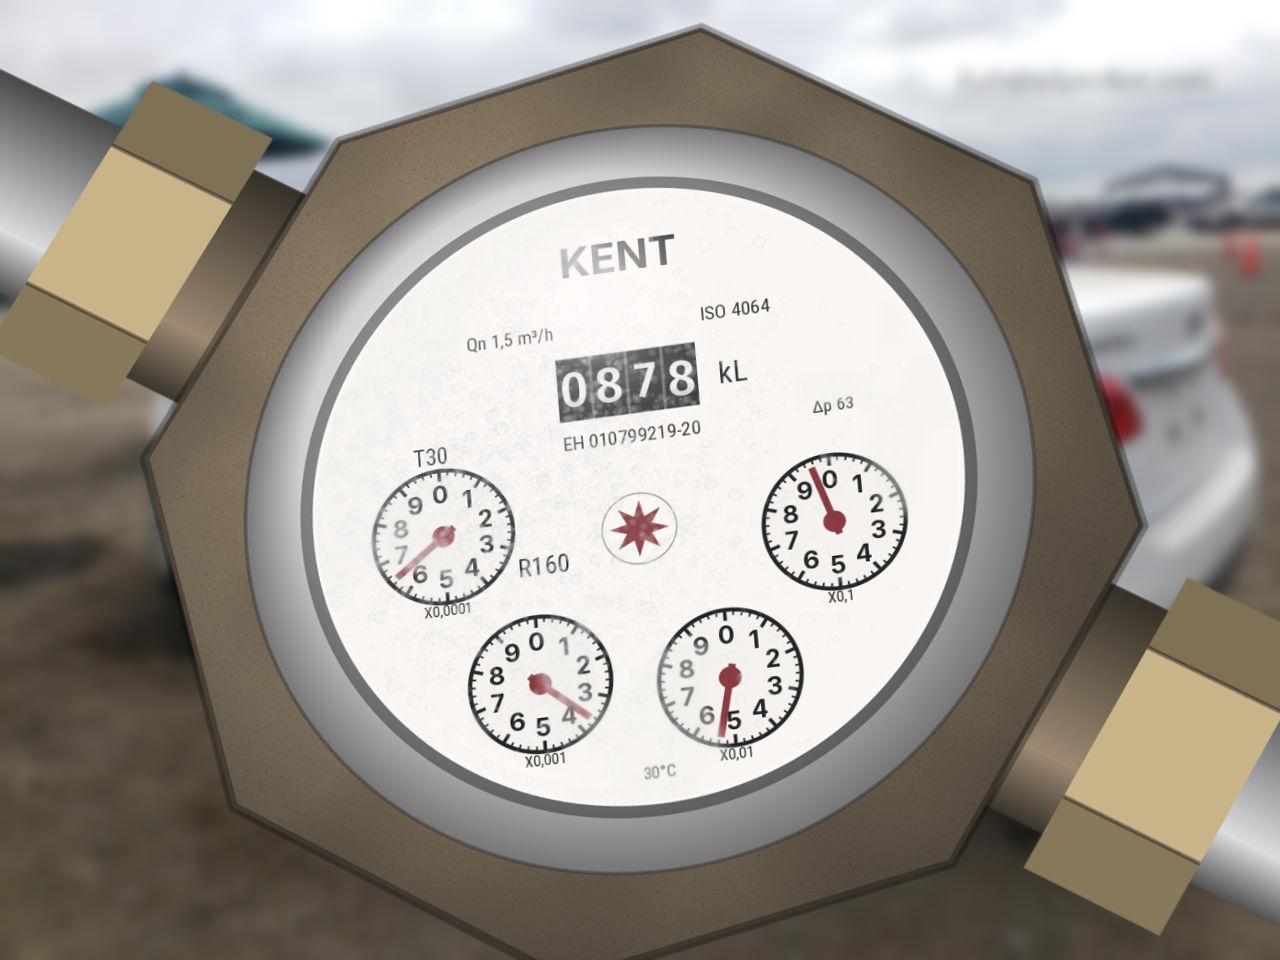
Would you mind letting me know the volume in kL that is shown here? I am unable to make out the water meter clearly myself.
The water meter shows 877.9536 kL
